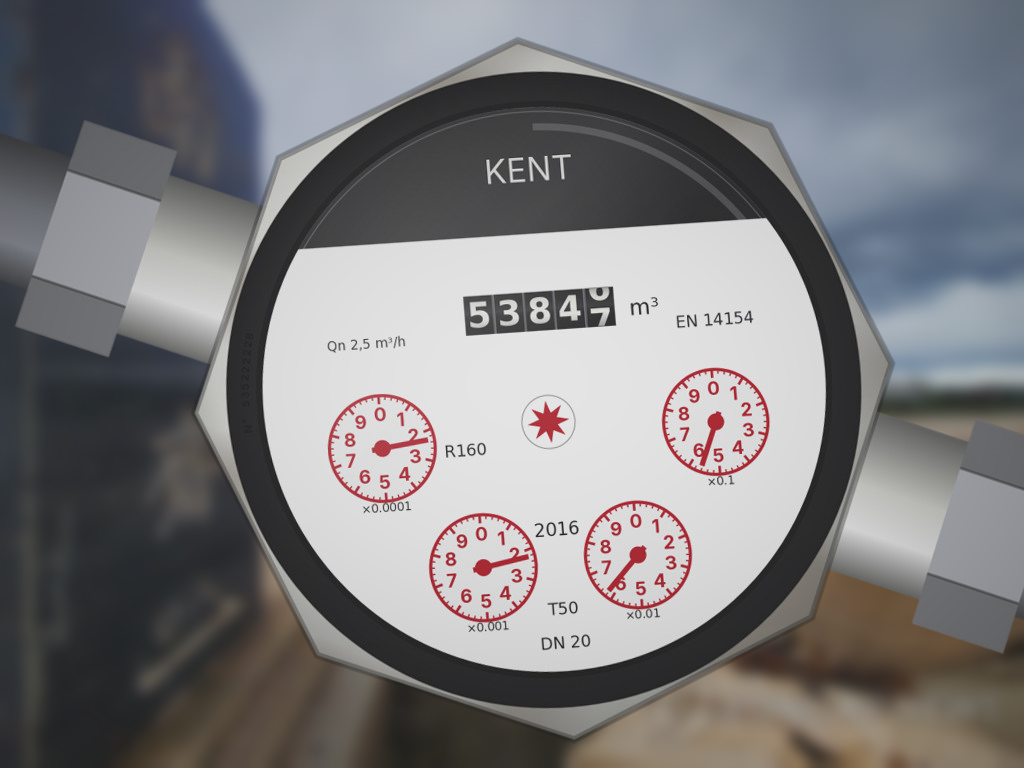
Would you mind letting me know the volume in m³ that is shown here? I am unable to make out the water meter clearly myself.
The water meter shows 53846.5622 m³
